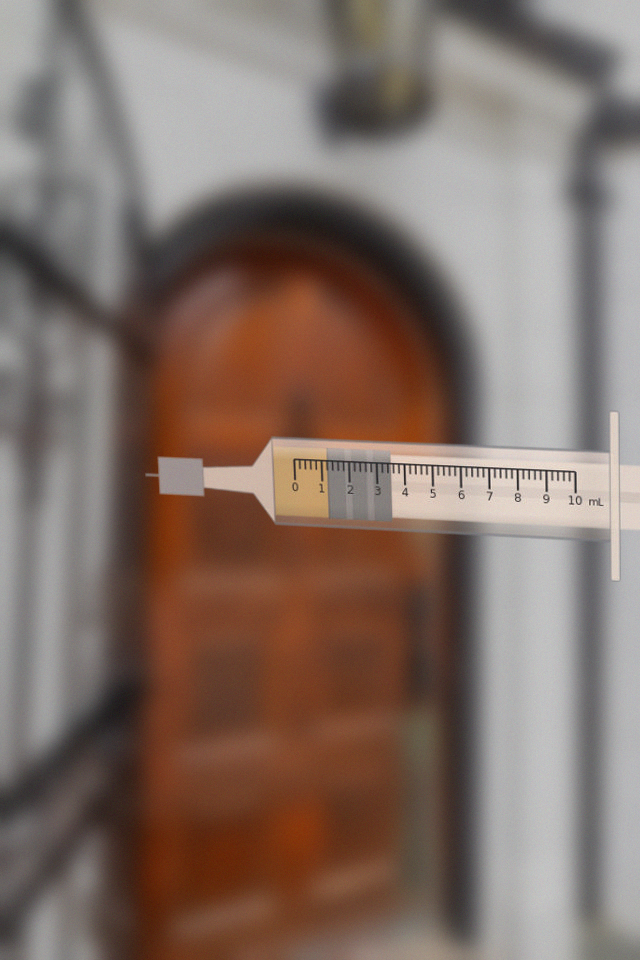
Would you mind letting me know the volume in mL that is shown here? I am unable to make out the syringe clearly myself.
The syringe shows 1.2 mL
